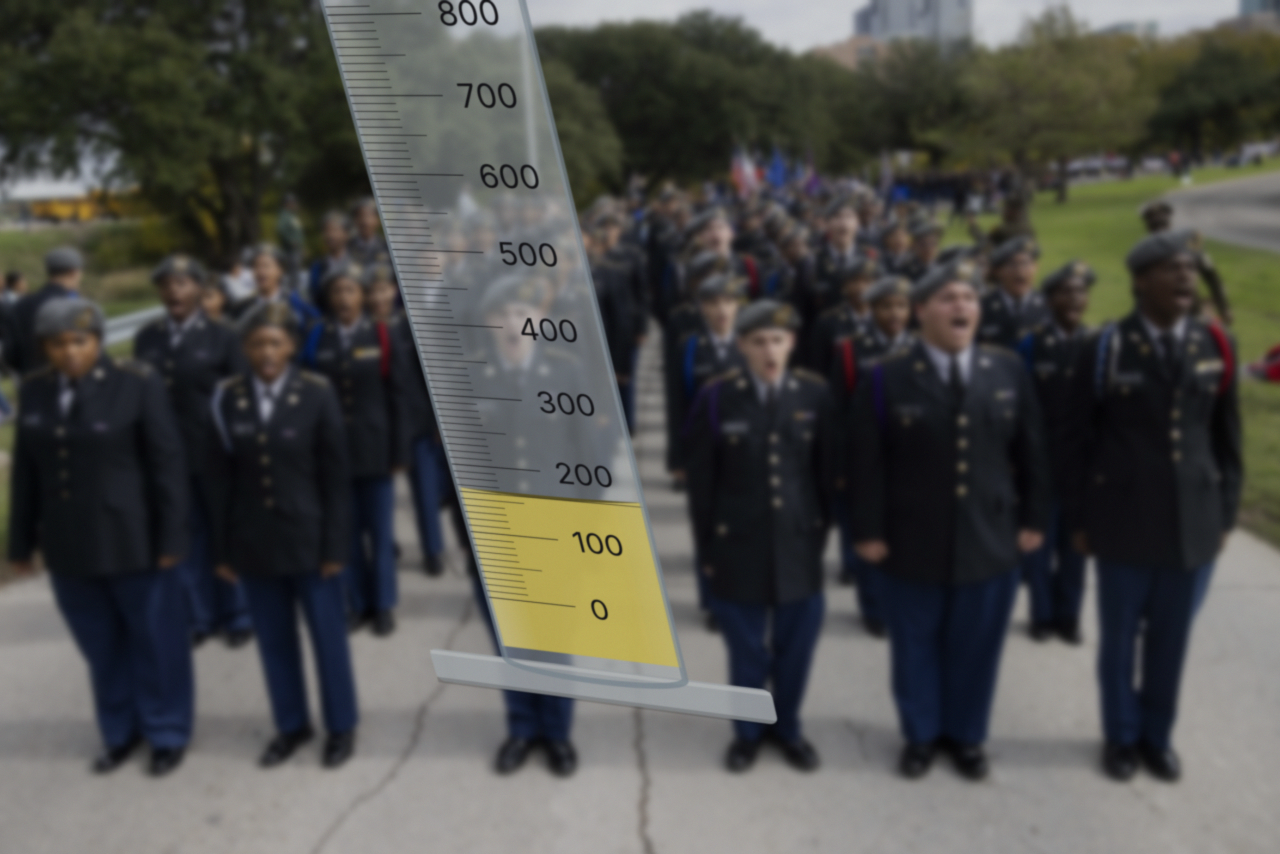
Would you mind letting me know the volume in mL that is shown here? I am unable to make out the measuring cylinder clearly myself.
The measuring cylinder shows 160 mL
